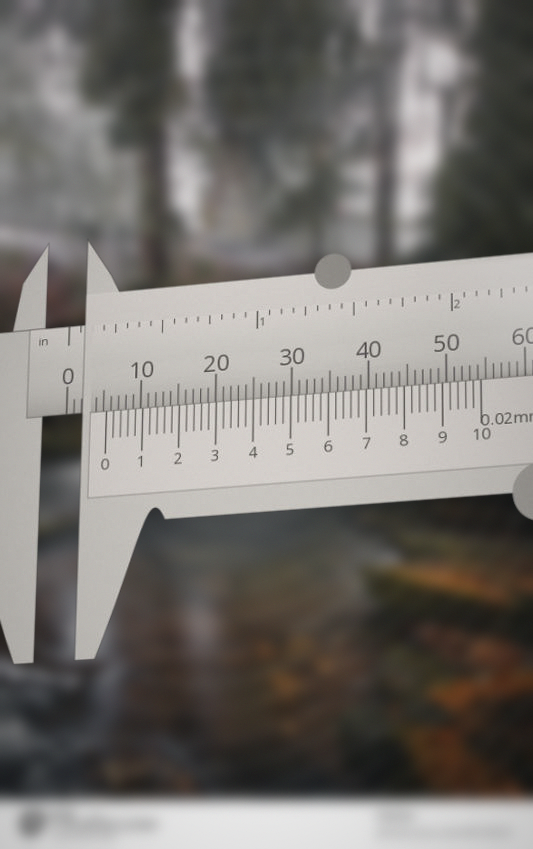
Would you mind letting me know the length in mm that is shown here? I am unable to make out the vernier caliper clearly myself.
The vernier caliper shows 5.4 mm
